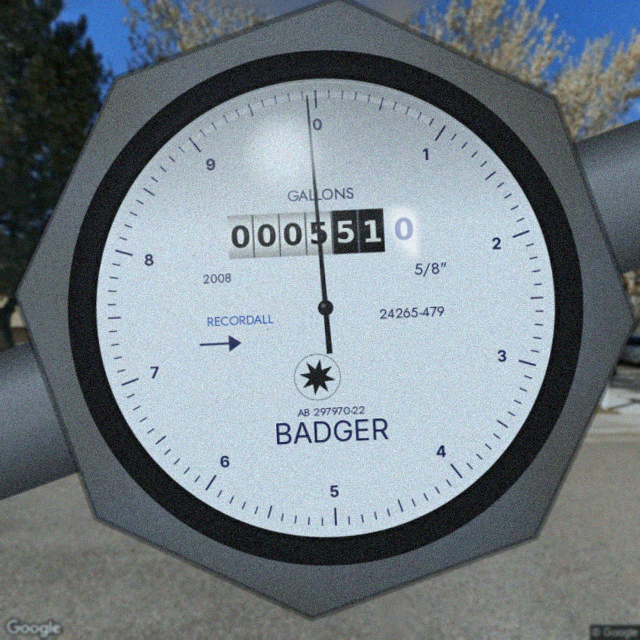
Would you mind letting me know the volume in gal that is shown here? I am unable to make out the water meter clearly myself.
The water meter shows 5509.9 gal
